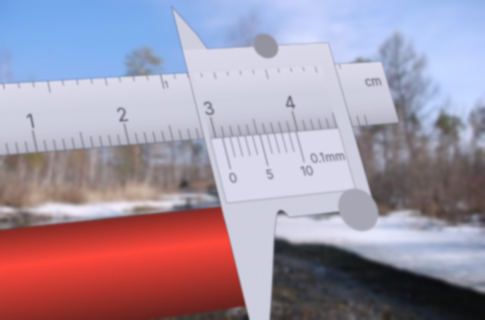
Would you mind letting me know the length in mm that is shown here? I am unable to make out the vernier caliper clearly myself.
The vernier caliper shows 30.8 mm
